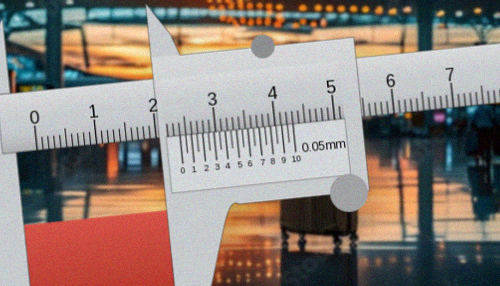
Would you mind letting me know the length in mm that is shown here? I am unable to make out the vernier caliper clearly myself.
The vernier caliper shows 24.0 mm
